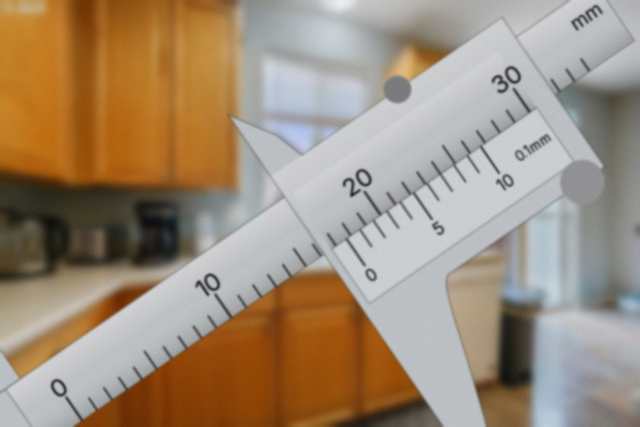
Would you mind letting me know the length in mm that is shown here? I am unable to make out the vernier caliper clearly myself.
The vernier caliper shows 17.7 mm
